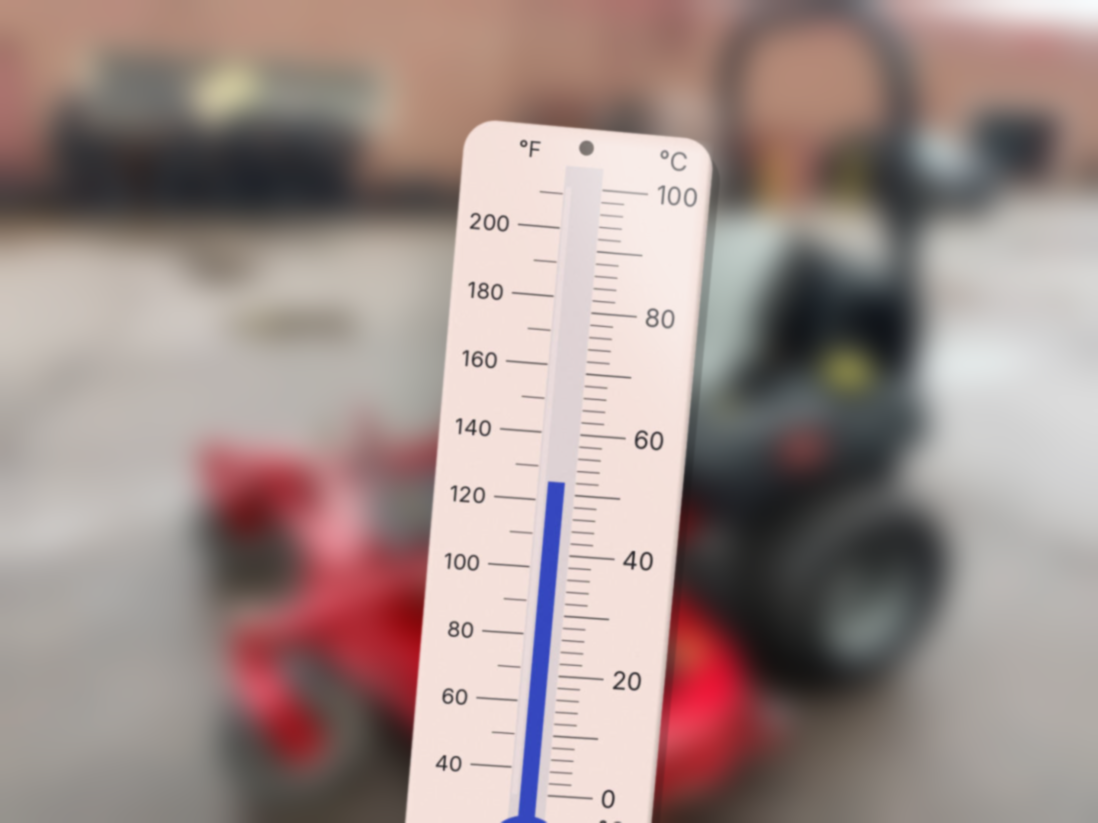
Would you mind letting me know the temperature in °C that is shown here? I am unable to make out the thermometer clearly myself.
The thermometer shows 52 °C
